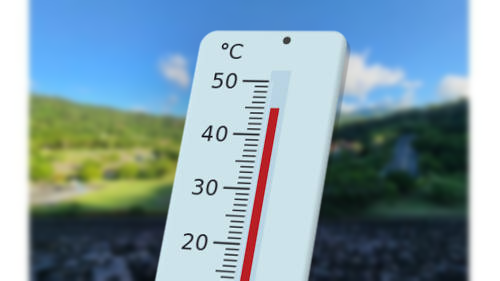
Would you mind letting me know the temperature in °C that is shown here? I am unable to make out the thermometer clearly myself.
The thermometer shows 45 °C
